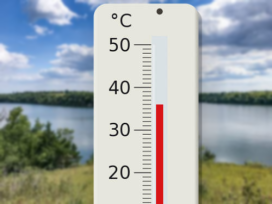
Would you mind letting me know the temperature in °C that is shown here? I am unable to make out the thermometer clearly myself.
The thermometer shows 36 °C
